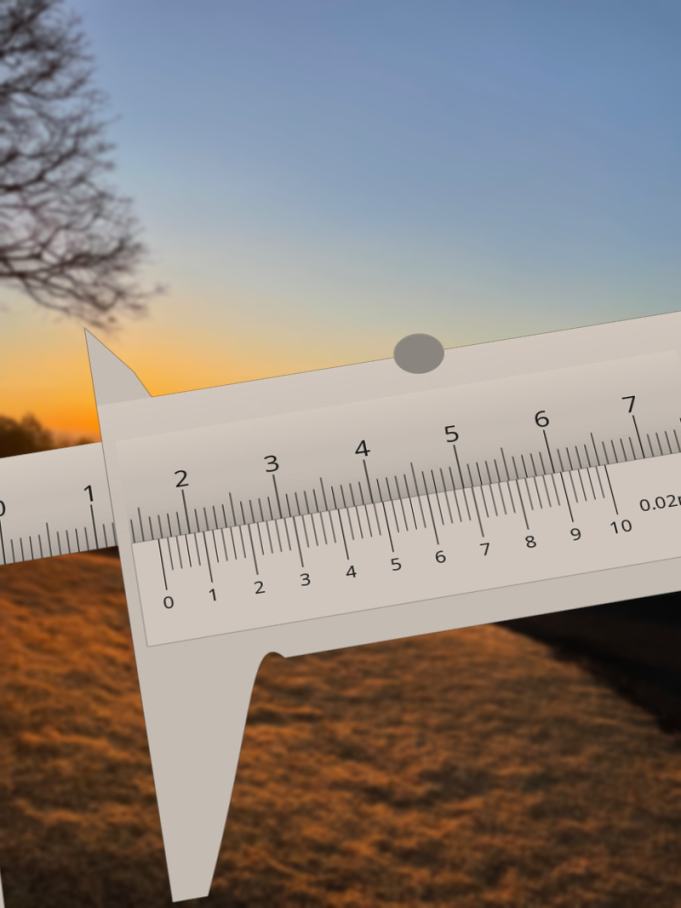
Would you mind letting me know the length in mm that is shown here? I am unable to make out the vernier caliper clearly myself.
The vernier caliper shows 16.6 mm
